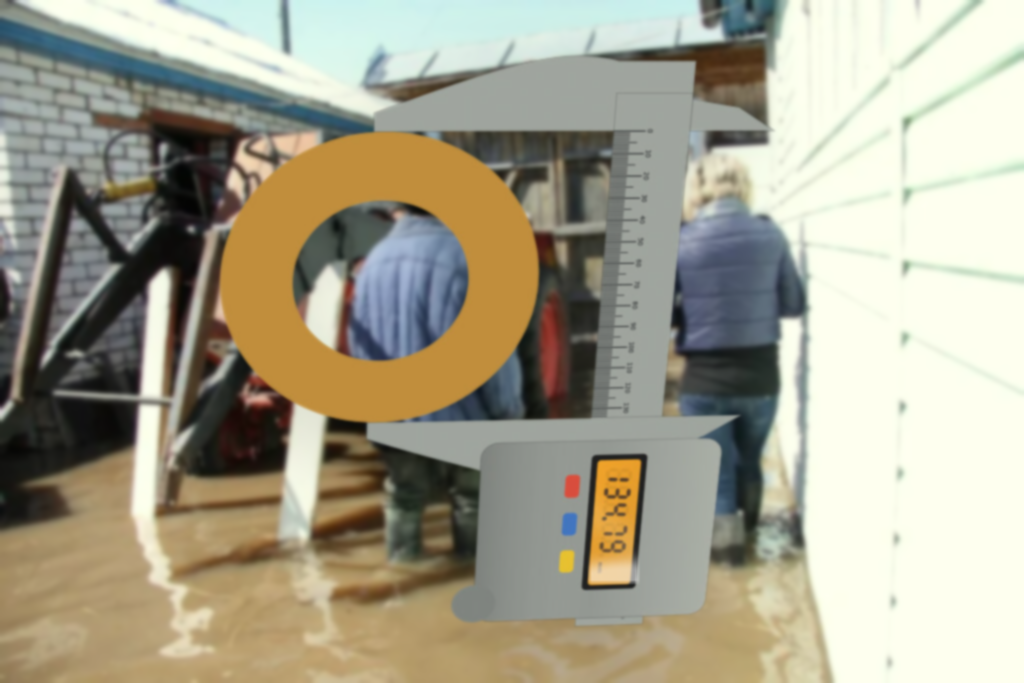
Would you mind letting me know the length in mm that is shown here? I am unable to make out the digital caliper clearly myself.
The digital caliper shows 134.79 mm
